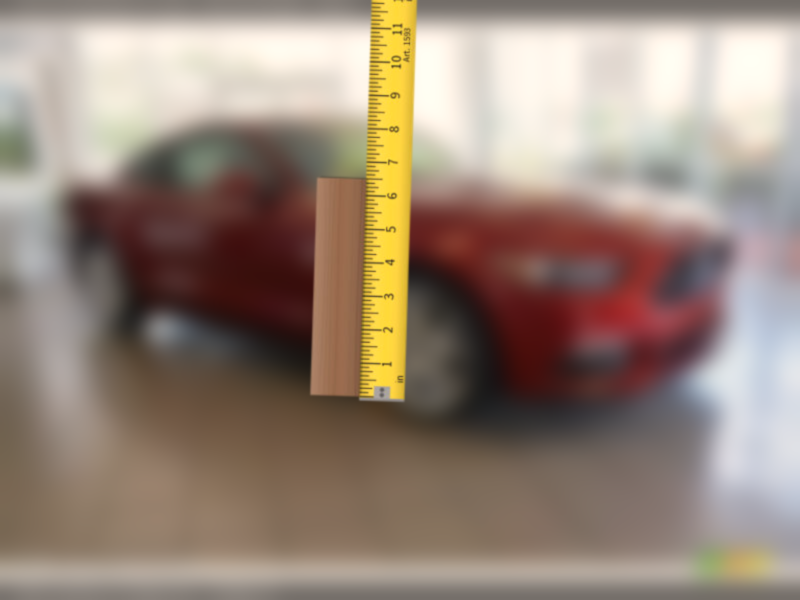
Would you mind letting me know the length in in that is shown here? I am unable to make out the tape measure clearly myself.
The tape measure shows 6.5 in
